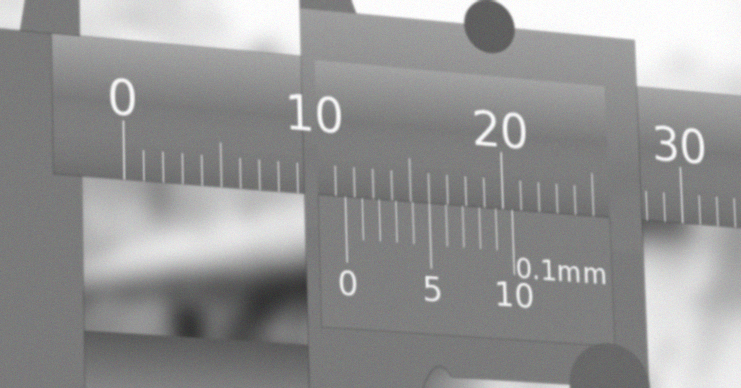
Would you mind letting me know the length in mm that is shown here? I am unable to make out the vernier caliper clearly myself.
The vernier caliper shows 11.5 mm
